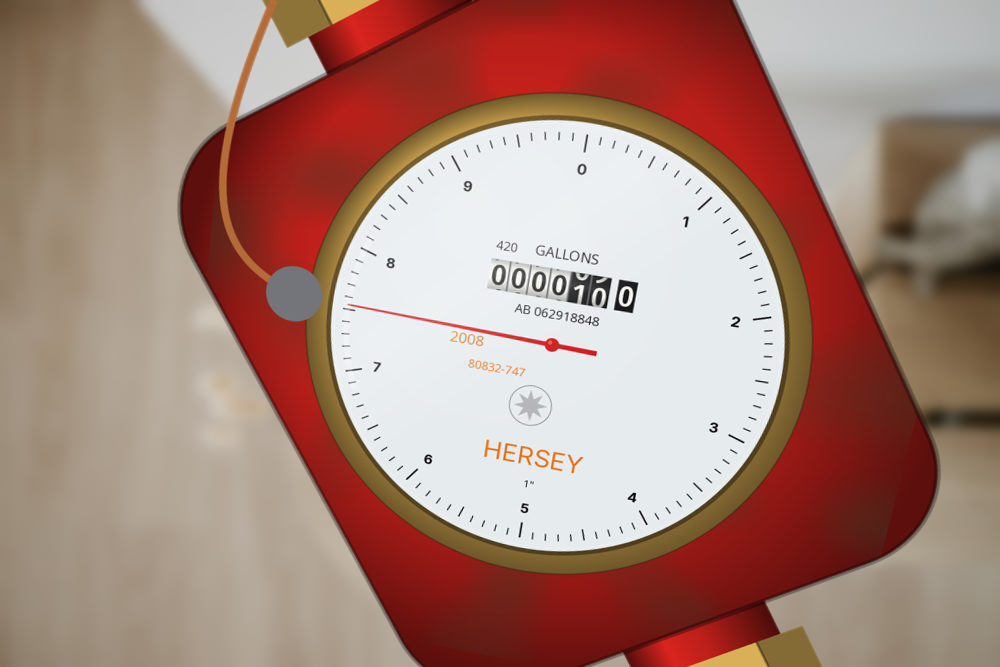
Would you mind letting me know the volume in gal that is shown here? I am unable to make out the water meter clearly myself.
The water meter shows 97.5 gal
